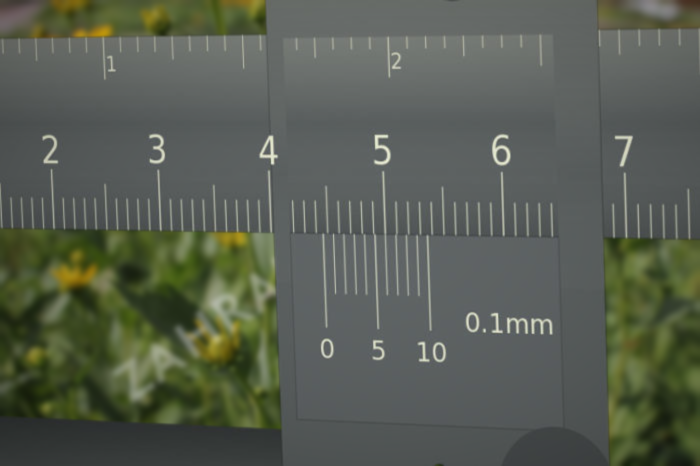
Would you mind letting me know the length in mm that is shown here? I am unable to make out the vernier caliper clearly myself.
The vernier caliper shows 44.6 mm
